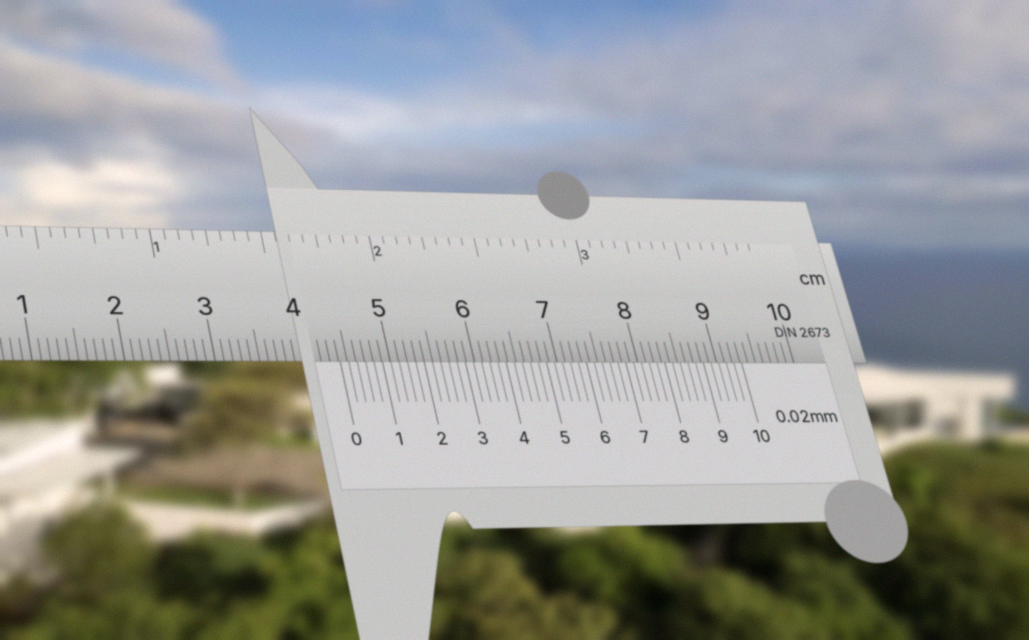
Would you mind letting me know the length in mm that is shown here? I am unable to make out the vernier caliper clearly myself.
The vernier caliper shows 44.2 mm
